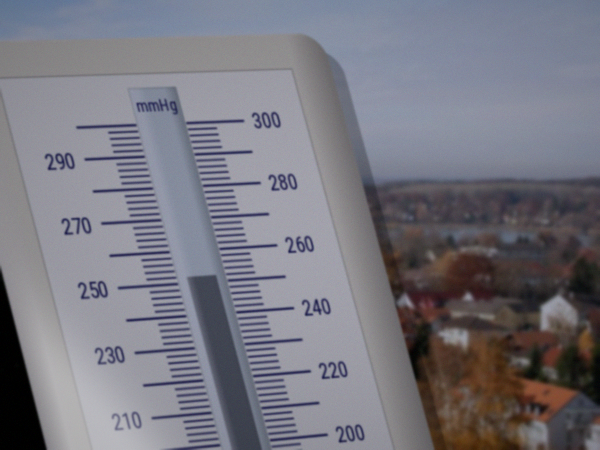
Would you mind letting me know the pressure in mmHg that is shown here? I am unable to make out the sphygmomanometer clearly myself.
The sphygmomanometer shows 252 mmHg
